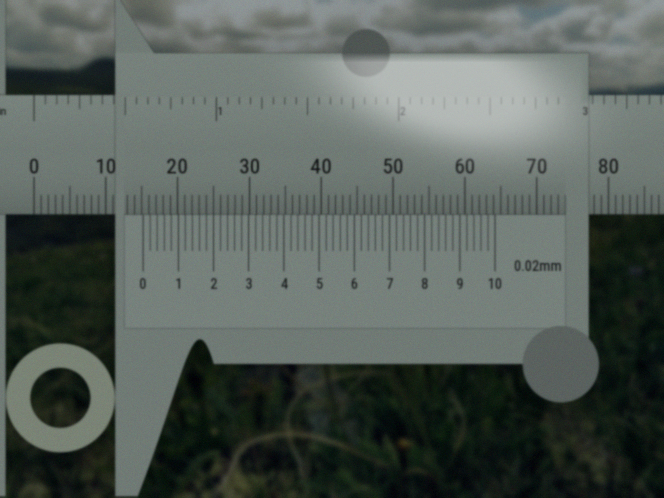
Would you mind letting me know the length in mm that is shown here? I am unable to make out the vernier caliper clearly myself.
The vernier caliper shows 15.2 mm
